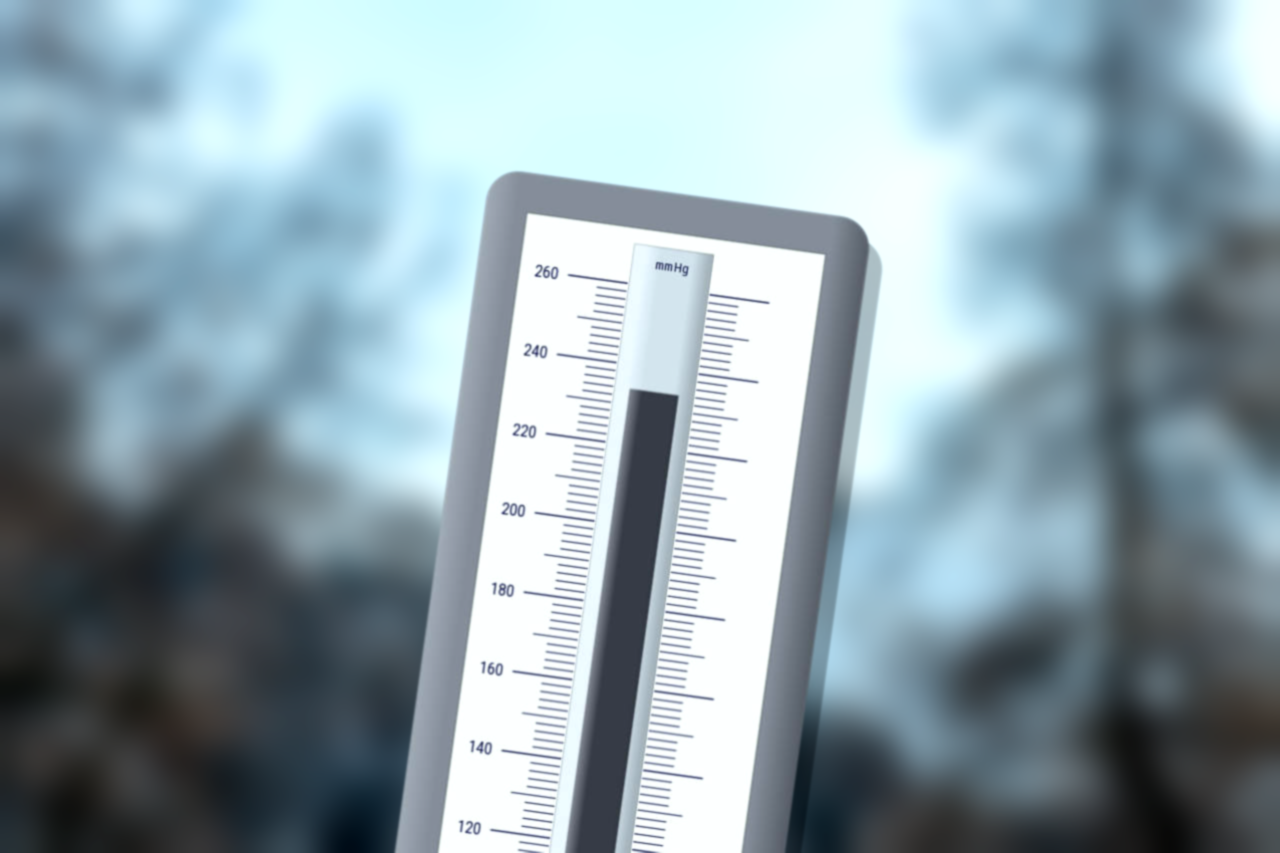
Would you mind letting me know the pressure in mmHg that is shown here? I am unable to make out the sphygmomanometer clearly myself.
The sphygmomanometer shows 234 mmHg
